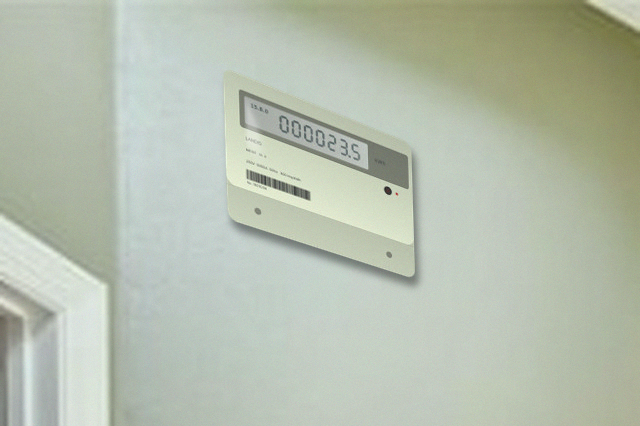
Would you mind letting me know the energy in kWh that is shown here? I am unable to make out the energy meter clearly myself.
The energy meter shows 23.5 kWh
